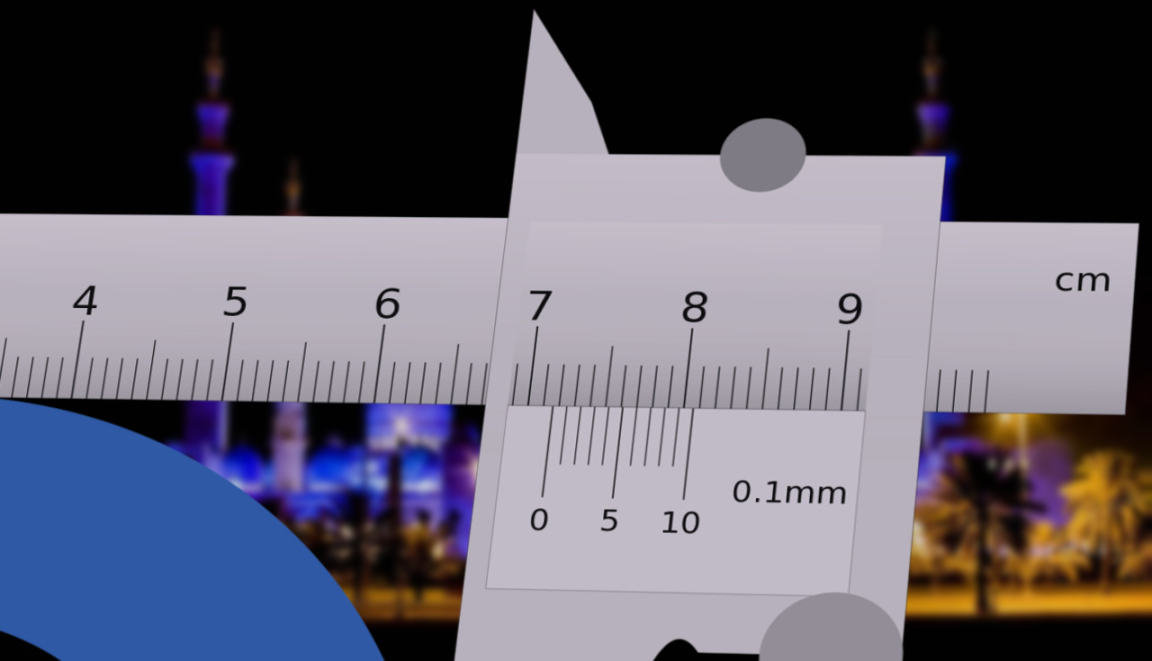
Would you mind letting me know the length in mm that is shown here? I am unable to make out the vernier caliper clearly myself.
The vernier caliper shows 71.6 mm
